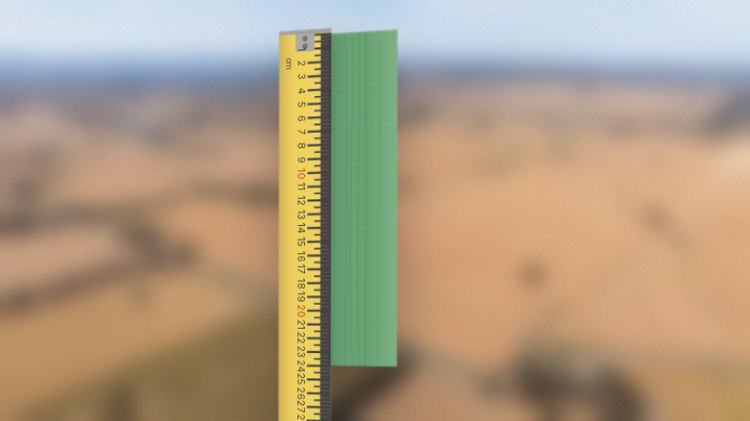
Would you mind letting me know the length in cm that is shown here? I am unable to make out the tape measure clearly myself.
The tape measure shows 24 cm
